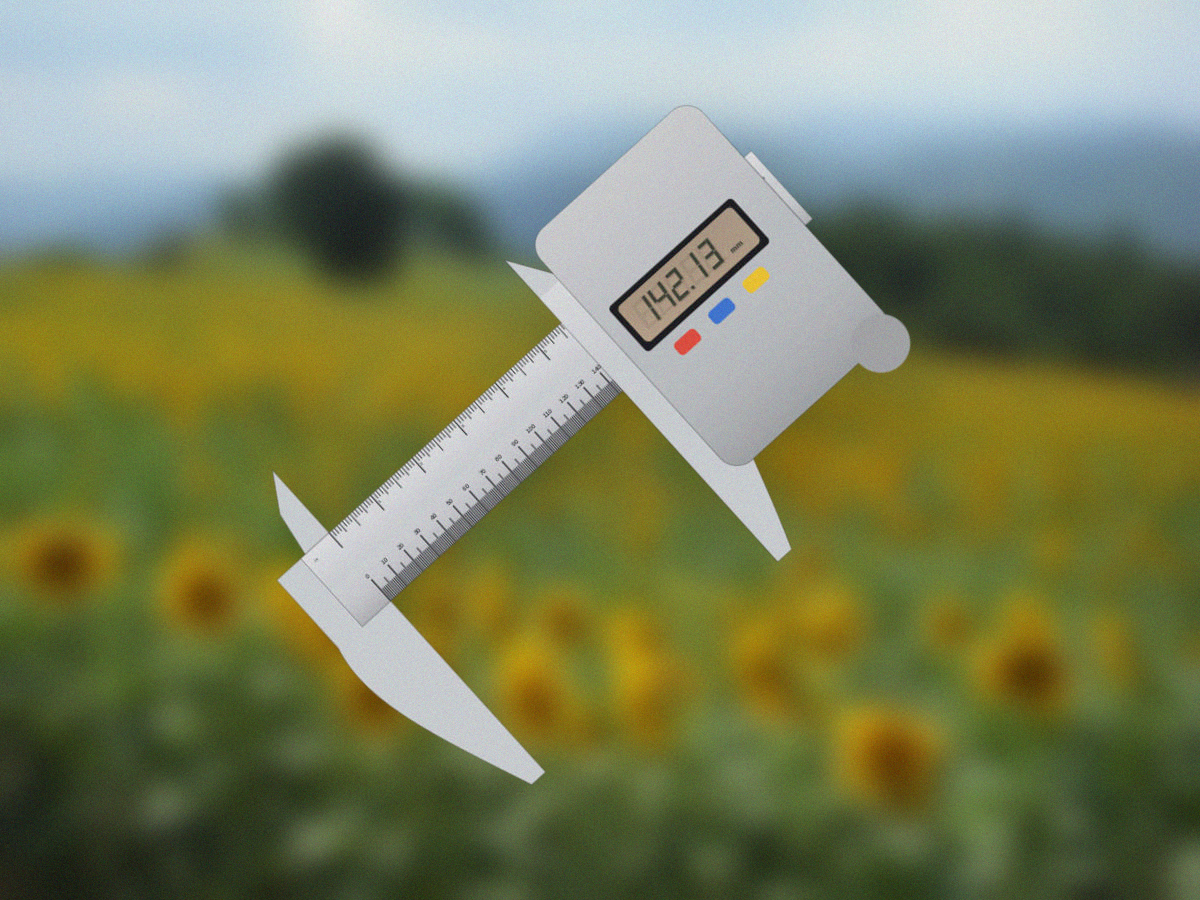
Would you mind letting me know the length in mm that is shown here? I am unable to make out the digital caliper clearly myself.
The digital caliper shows 142.13 mm
